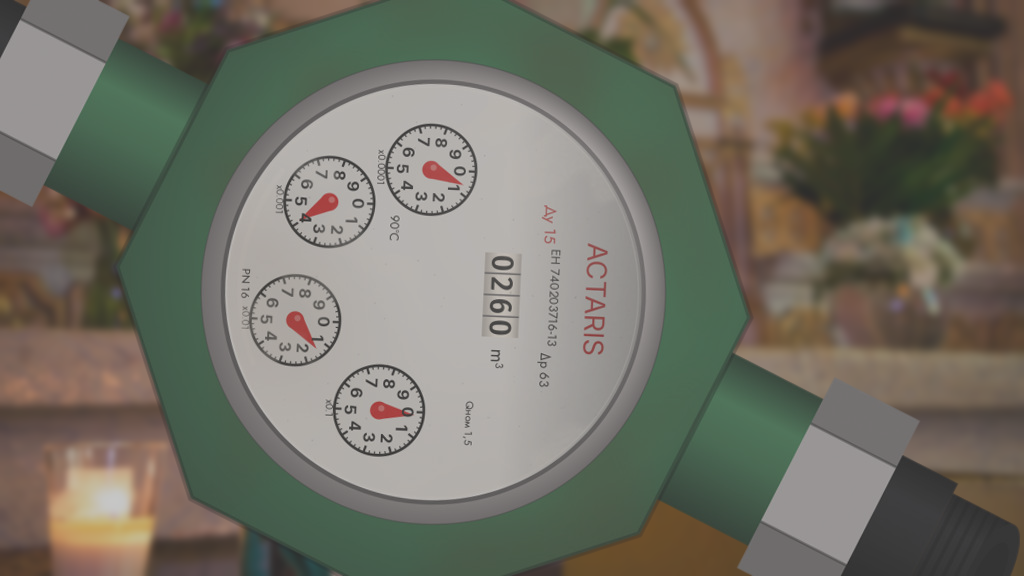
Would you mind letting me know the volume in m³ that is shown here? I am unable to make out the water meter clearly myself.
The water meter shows 260.0140 m³
